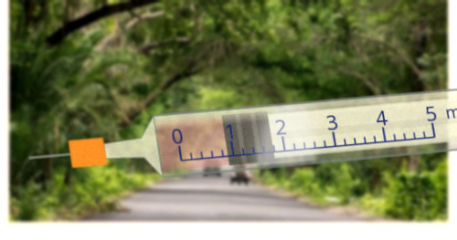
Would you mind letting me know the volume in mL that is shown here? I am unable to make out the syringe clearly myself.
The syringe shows 0.9 mL
